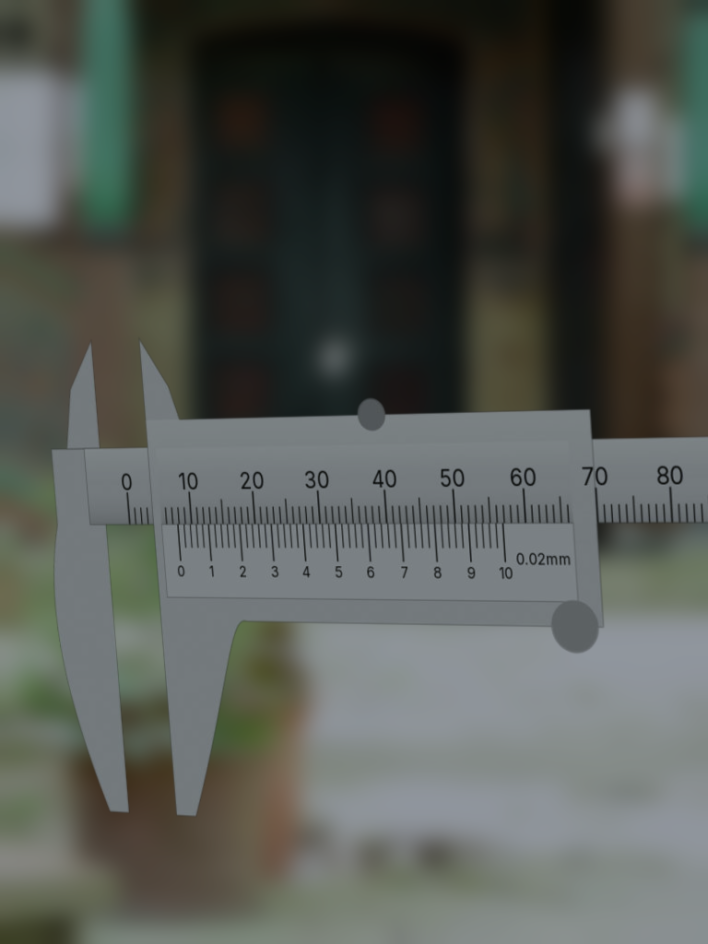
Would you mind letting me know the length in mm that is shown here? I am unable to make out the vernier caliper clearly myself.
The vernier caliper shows 7.8 mm
